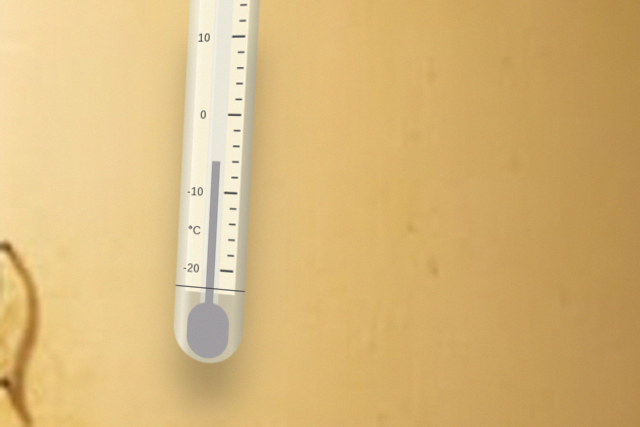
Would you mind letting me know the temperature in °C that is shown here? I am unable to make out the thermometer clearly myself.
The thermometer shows -6 °C
